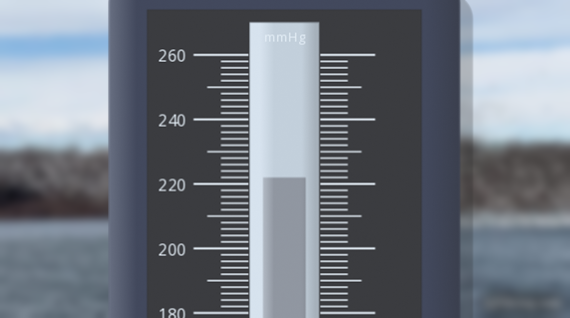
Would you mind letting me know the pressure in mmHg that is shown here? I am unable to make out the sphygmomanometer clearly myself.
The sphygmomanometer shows 222 mmHg
